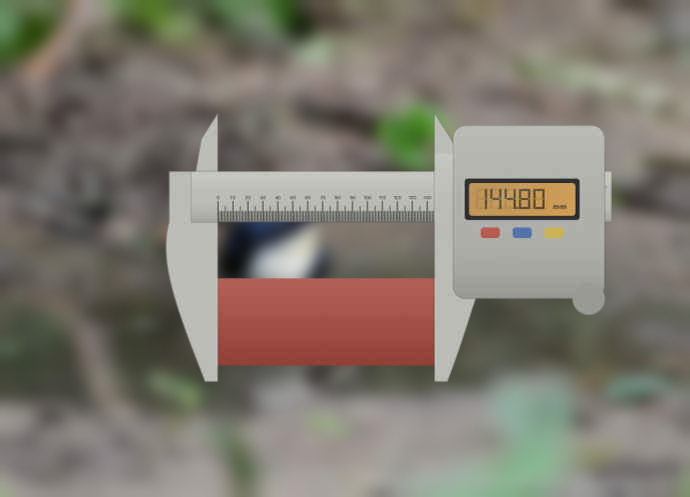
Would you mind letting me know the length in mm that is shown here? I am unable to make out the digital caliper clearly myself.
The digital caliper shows 144.80 mm
